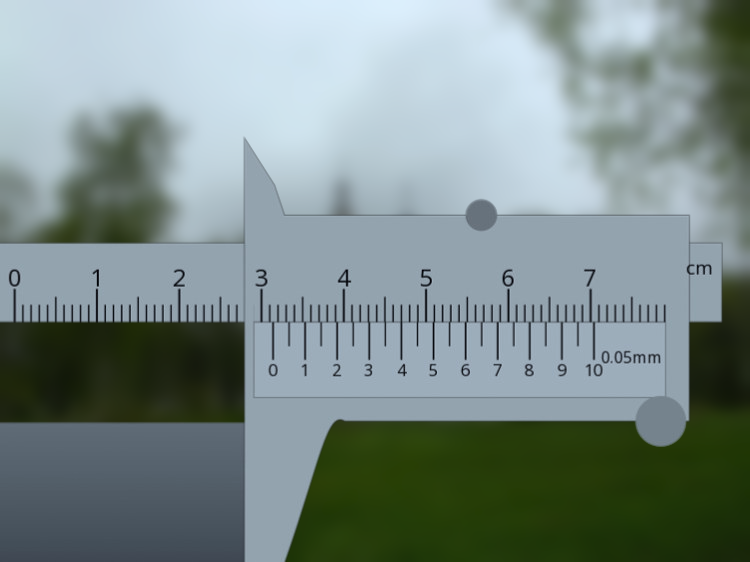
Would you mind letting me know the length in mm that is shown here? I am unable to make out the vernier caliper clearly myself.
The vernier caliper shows 31.4 mm
